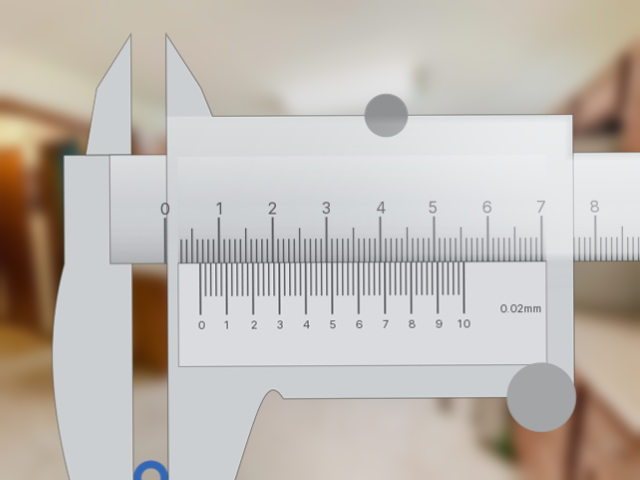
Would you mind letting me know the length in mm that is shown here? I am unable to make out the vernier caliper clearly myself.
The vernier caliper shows 6.5 mm
